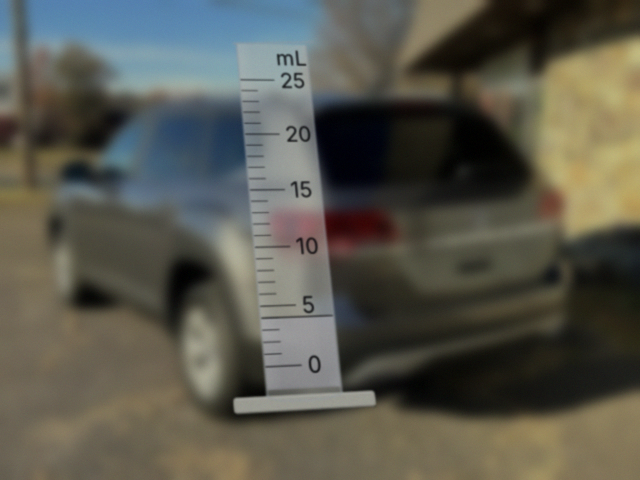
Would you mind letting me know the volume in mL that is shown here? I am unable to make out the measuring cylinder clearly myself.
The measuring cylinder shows 4 mL
